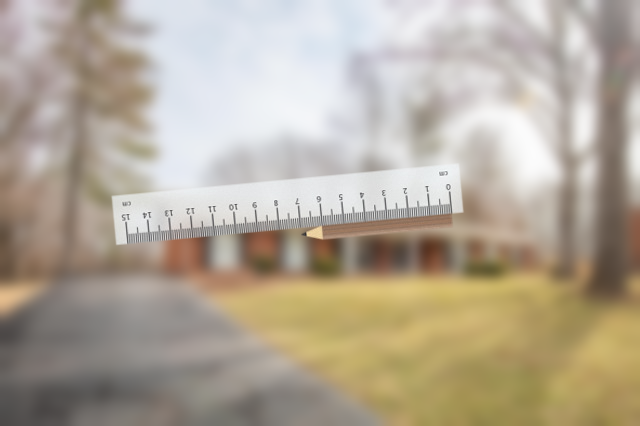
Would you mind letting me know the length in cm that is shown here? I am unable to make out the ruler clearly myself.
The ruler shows 7 cm
